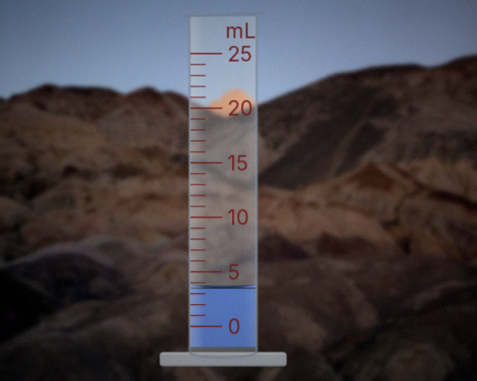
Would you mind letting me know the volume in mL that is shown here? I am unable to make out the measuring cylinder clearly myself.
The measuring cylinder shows 3.5 mL
